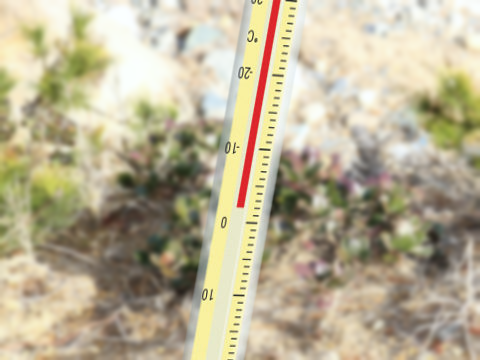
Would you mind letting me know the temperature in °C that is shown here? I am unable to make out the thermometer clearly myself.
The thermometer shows -2 °C
